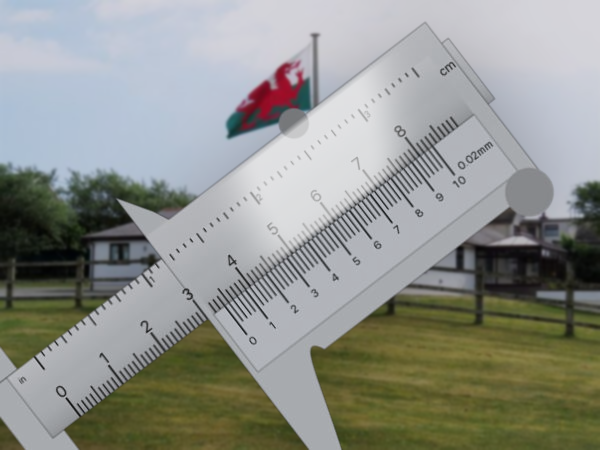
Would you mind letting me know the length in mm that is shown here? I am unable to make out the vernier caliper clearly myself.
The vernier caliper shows 34.0 mm
